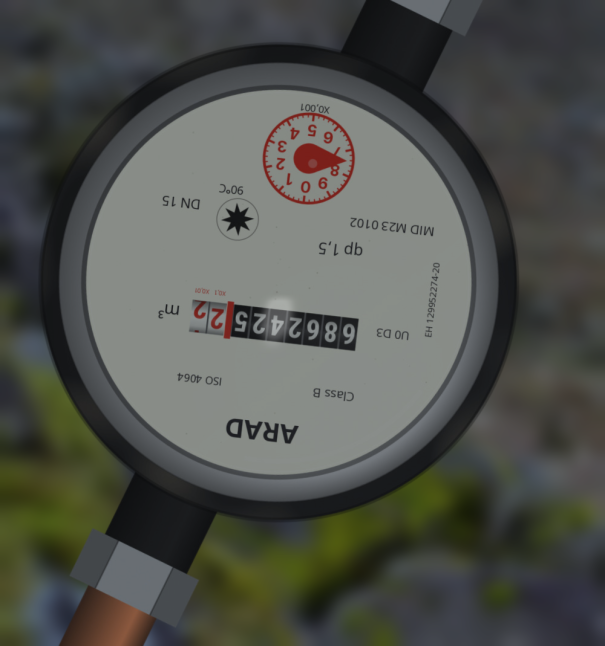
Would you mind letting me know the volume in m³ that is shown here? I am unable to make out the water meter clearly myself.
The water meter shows 6862425.217 m³
